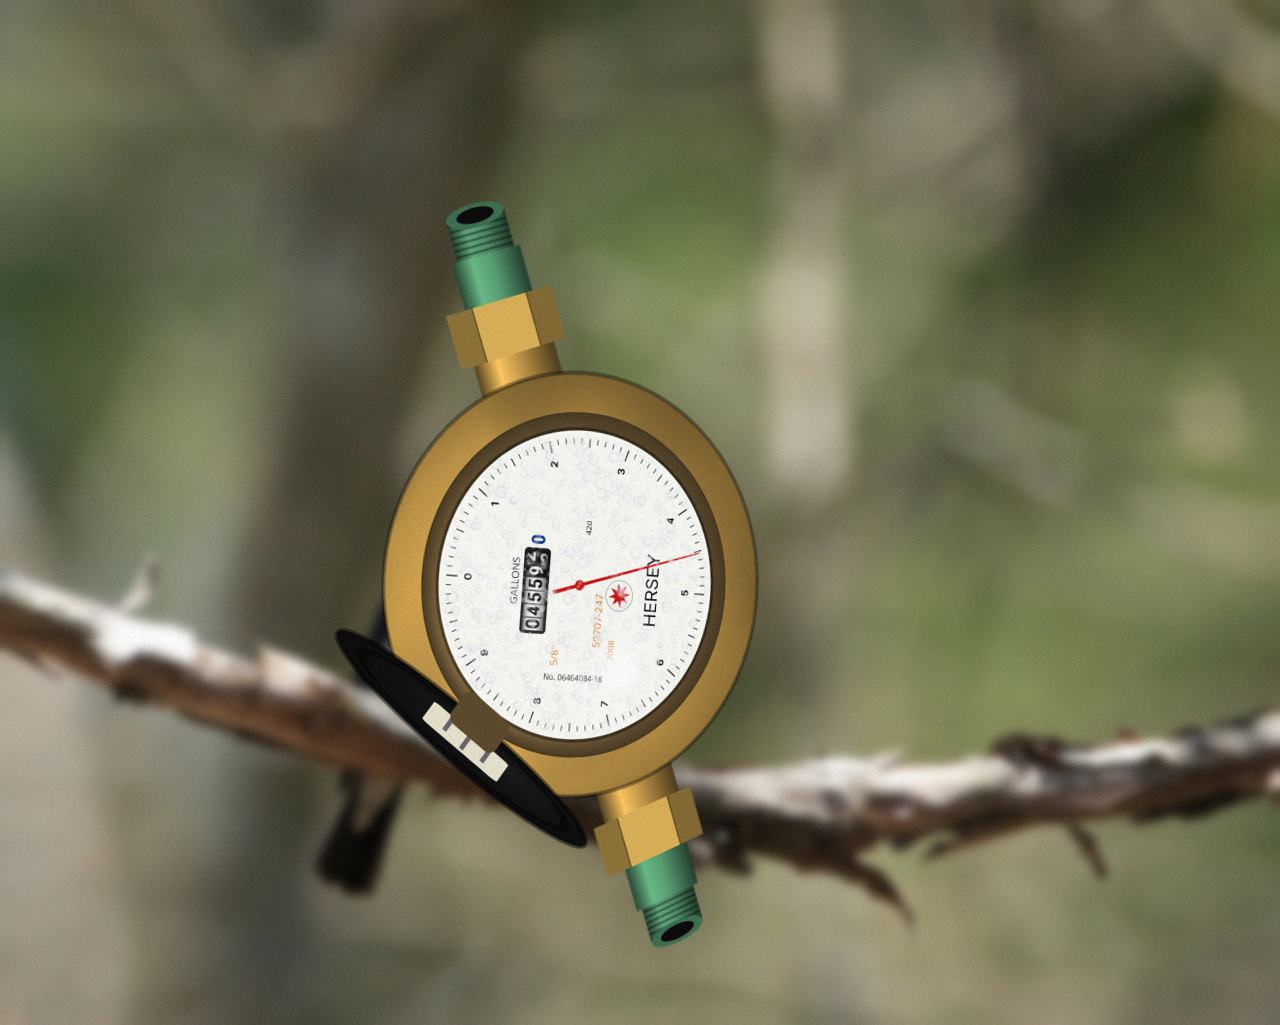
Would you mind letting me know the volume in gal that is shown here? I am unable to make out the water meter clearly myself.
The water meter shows 455924.5 gal
